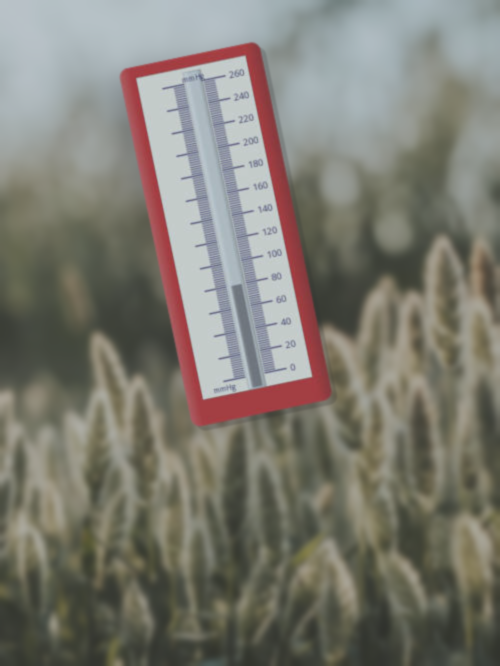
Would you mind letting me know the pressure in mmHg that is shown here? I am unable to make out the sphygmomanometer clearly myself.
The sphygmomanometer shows 80 mmHg
